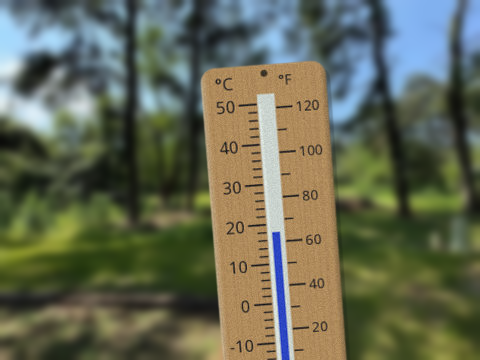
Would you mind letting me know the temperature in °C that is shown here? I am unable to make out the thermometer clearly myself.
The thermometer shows 18 °C
